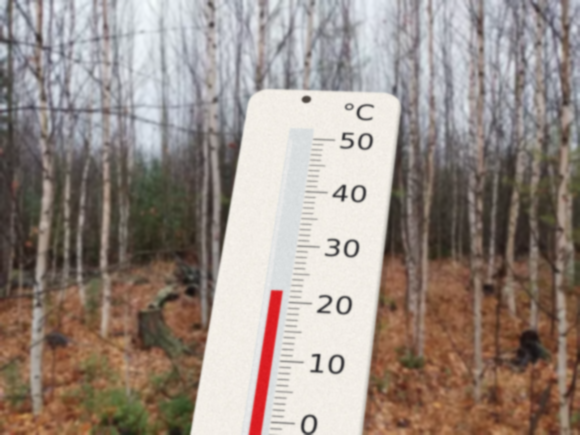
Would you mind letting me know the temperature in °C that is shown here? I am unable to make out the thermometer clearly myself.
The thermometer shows 22 °C
